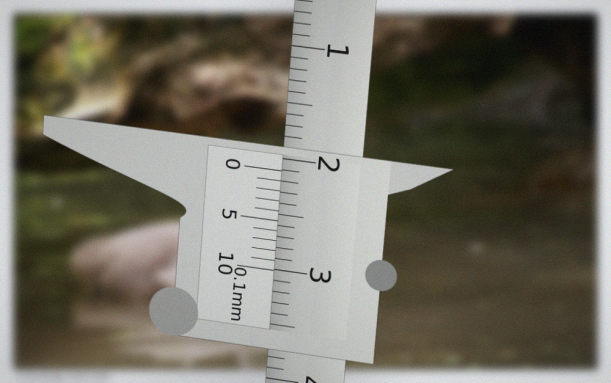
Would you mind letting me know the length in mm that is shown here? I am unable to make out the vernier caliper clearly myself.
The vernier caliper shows 21.1 mm
